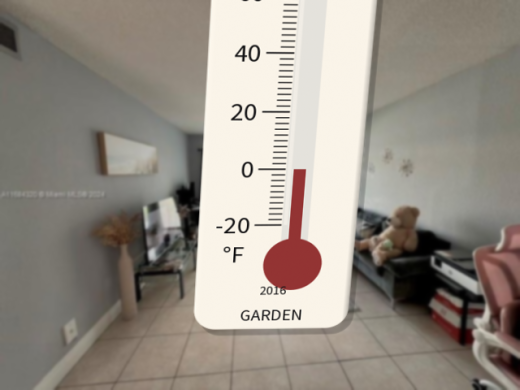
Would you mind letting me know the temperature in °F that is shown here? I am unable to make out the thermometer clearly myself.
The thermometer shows 0 °F
